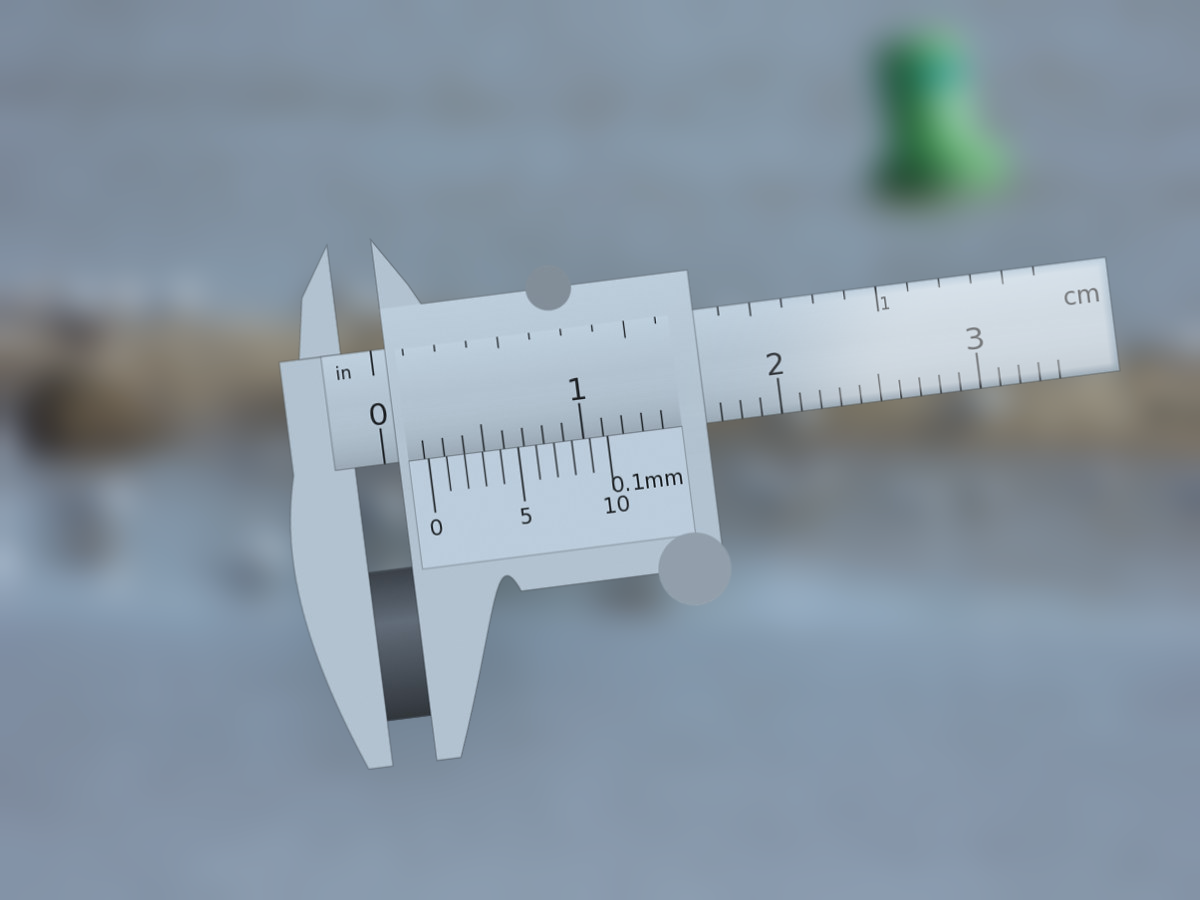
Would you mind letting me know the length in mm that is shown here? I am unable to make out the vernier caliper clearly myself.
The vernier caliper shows 2.2 mm
